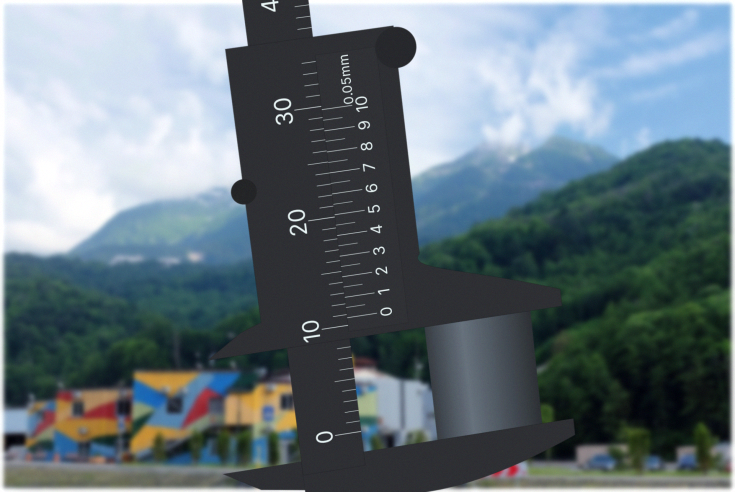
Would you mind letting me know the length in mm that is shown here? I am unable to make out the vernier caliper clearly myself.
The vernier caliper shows 10.7 mm
